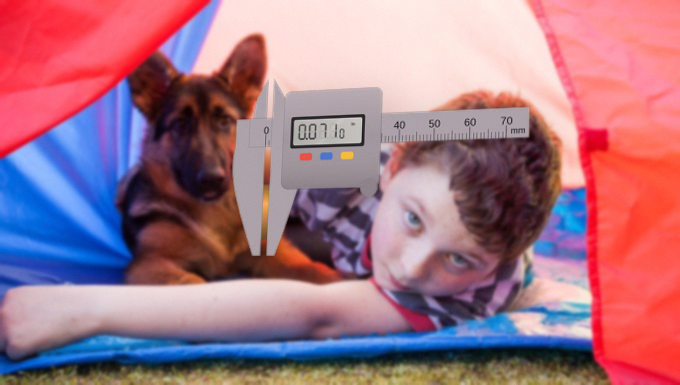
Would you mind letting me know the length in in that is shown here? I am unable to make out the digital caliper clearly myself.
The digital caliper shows 0.0710 in
